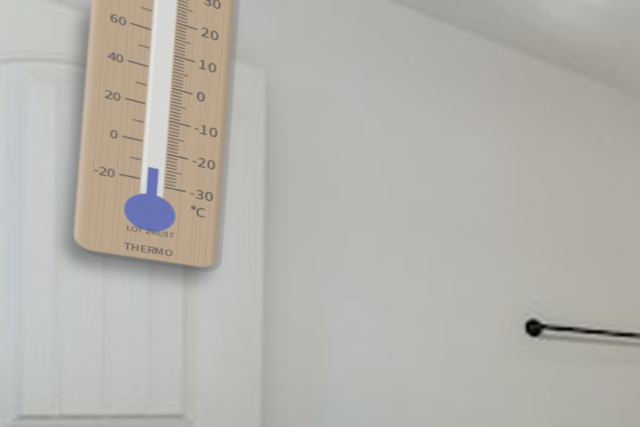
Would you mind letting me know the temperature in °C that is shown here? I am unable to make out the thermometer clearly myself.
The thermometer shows -25 °C
